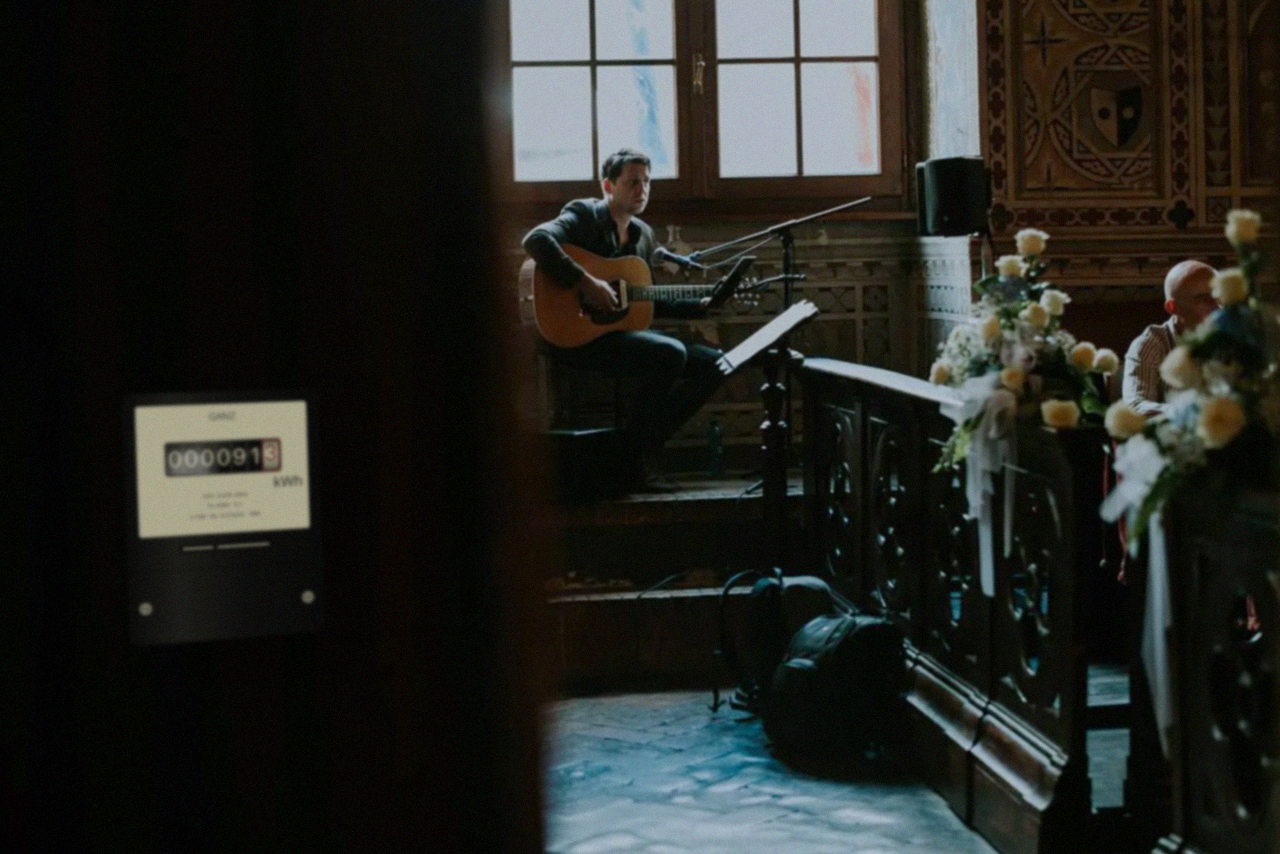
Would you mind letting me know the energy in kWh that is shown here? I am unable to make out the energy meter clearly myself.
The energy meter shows 91.3 kWh
